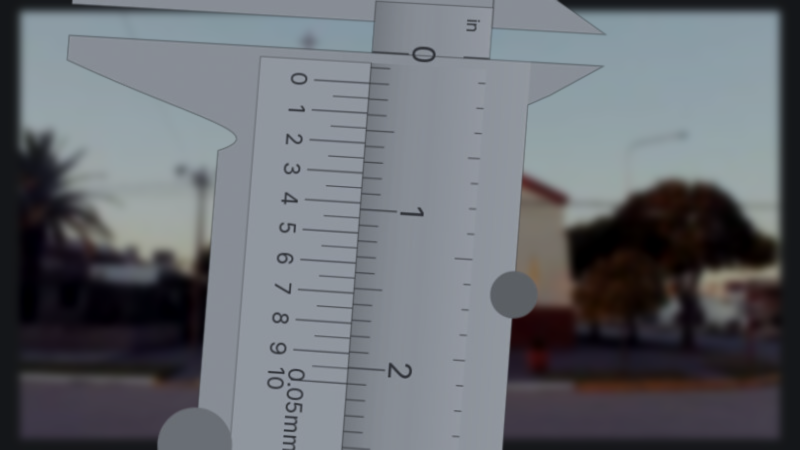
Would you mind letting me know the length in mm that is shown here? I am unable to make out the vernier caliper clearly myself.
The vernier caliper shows 2.0 mm
